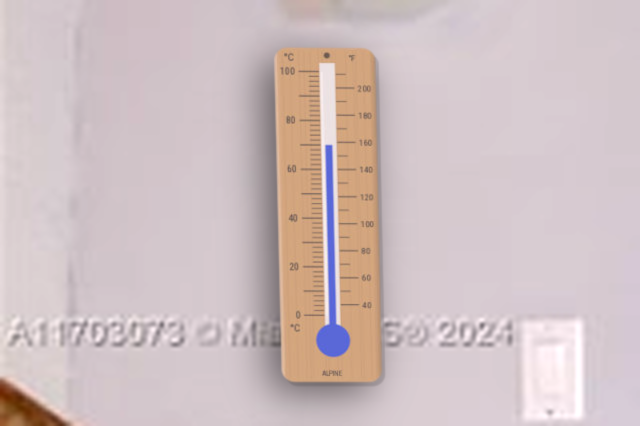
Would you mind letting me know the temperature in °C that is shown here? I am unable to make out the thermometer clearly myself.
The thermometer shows 70 °C
